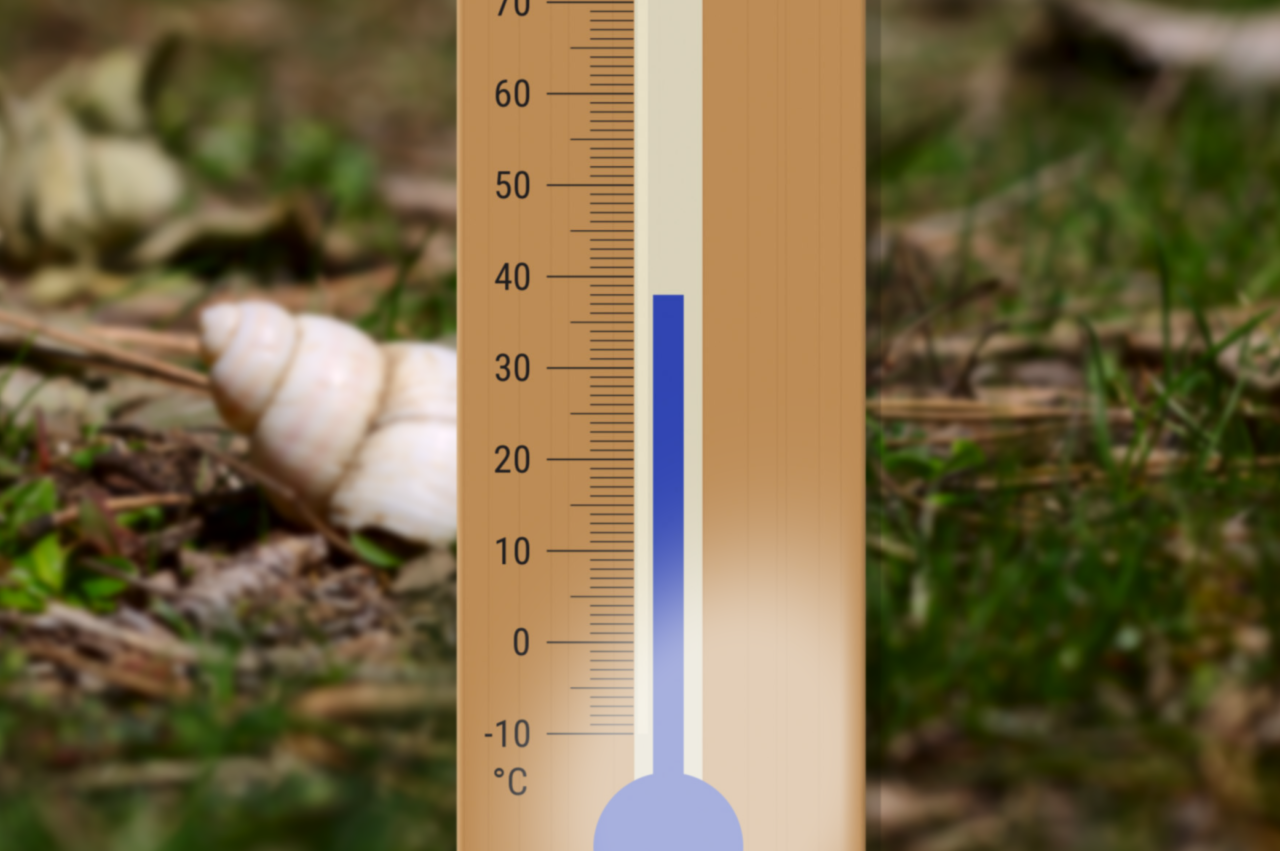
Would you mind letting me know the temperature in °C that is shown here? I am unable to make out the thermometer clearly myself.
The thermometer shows 38 °C
